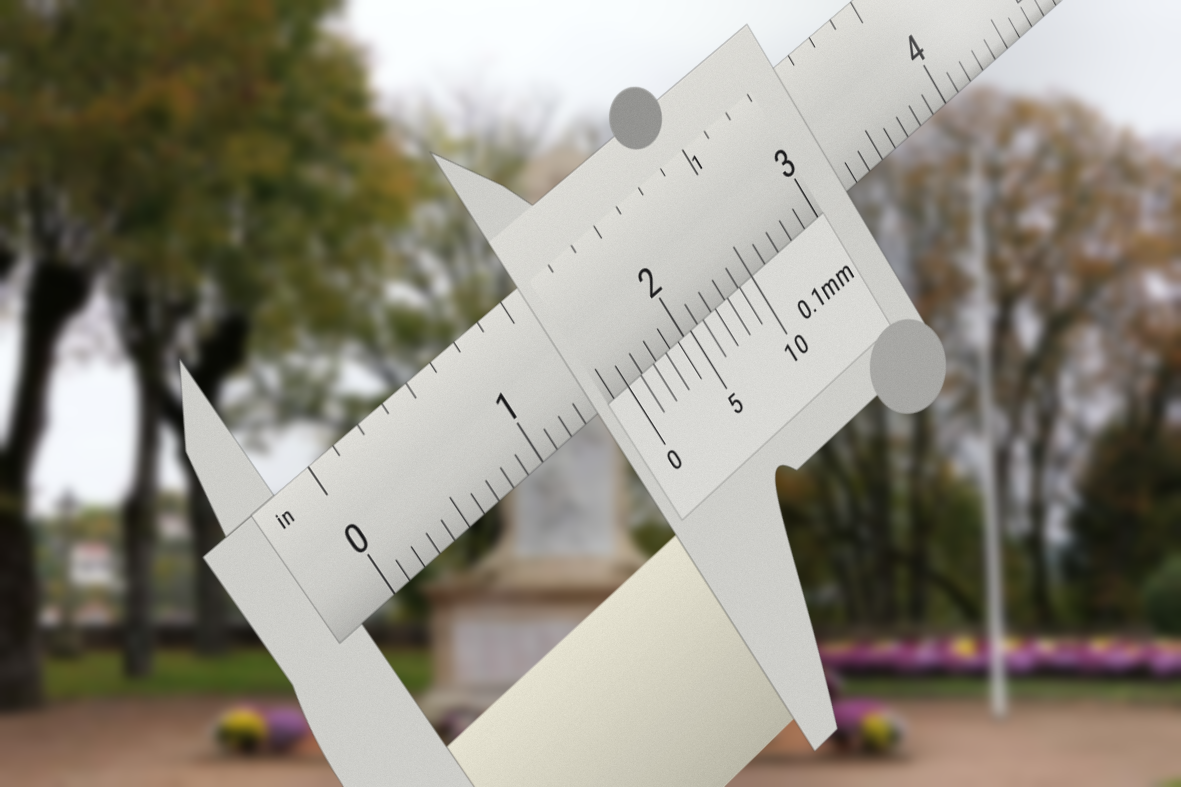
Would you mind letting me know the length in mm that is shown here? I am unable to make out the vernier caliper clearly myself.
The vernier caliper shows 16.0 mm
